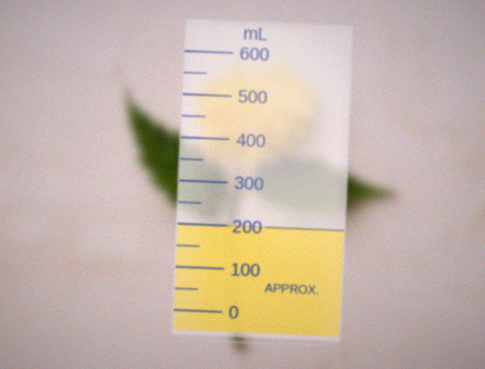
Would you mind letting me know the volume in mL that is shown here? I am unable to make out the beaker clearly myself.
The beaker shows 200 mL
